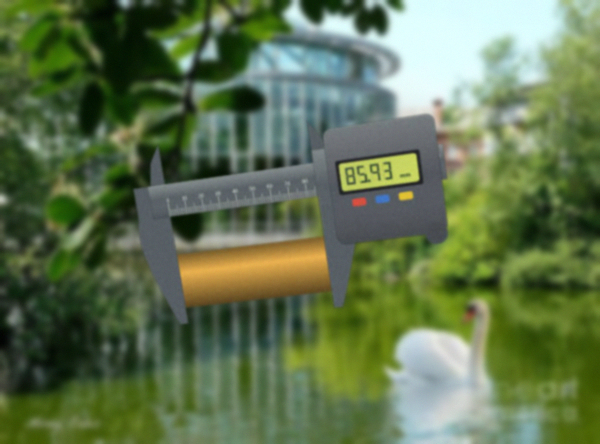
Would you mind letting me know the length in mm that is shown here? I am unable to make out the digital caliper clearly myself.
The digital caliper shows 85.93 mm
